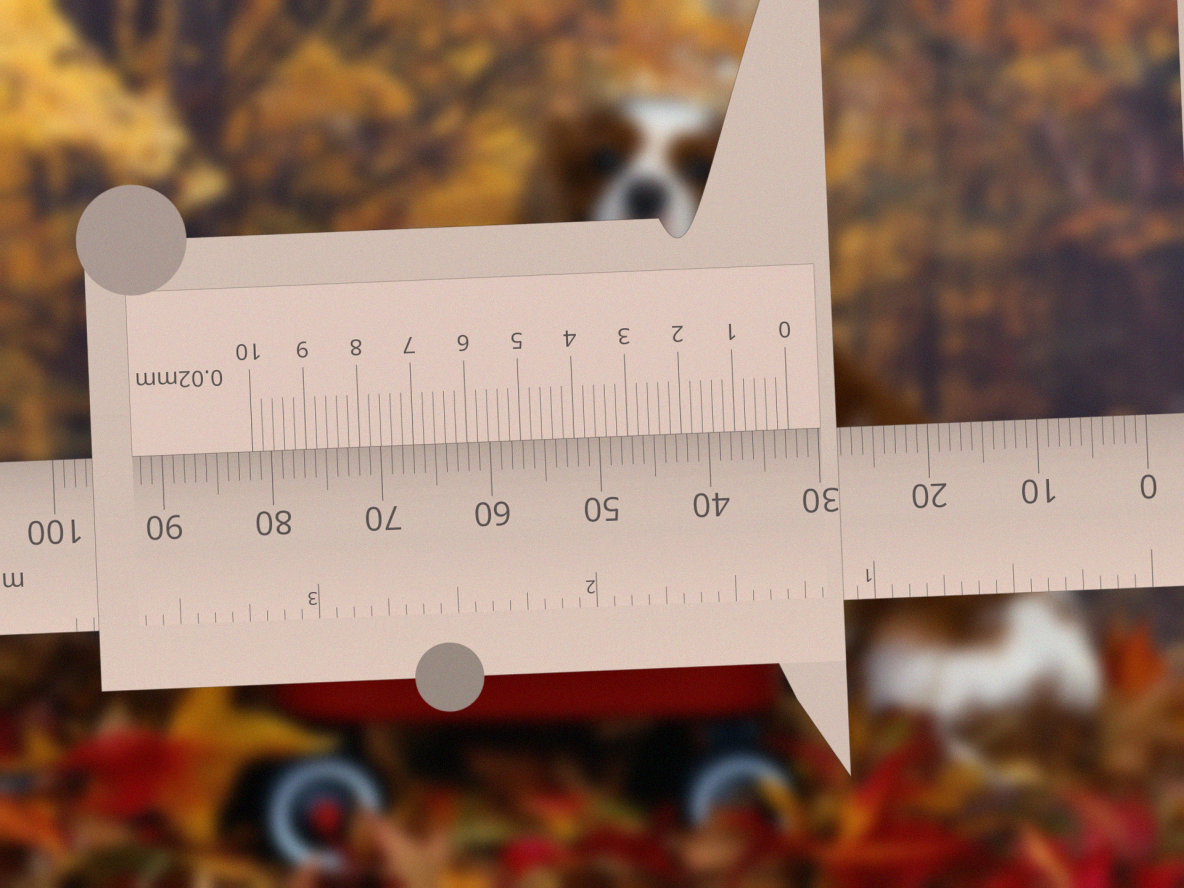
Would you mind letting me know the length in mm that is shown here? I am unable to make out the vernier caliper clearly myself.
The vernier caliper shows 32.7 mm
